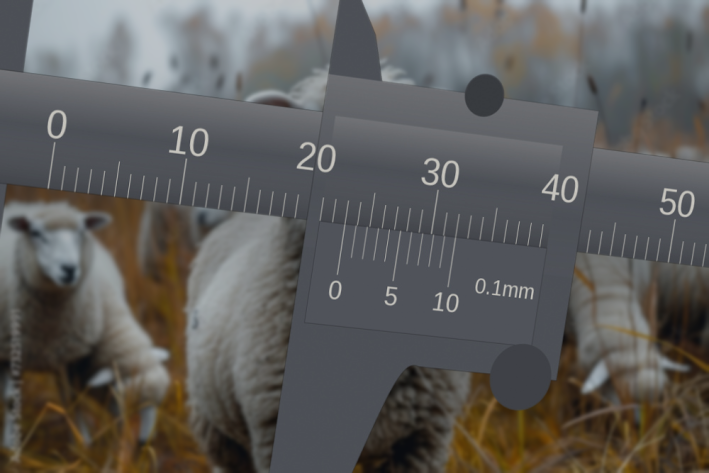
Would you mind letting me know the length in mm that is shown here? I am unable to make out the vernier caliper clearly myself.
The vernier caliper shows 23.0 mm
